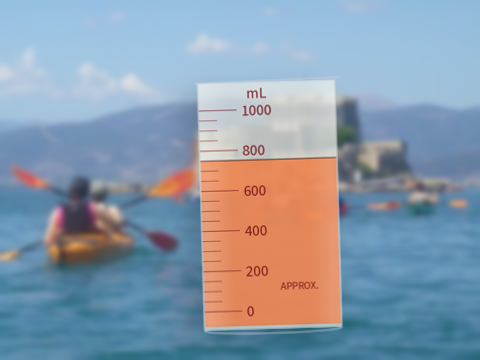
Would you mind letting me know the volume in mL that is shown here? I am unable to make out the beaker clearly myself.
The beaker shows 750 mL
